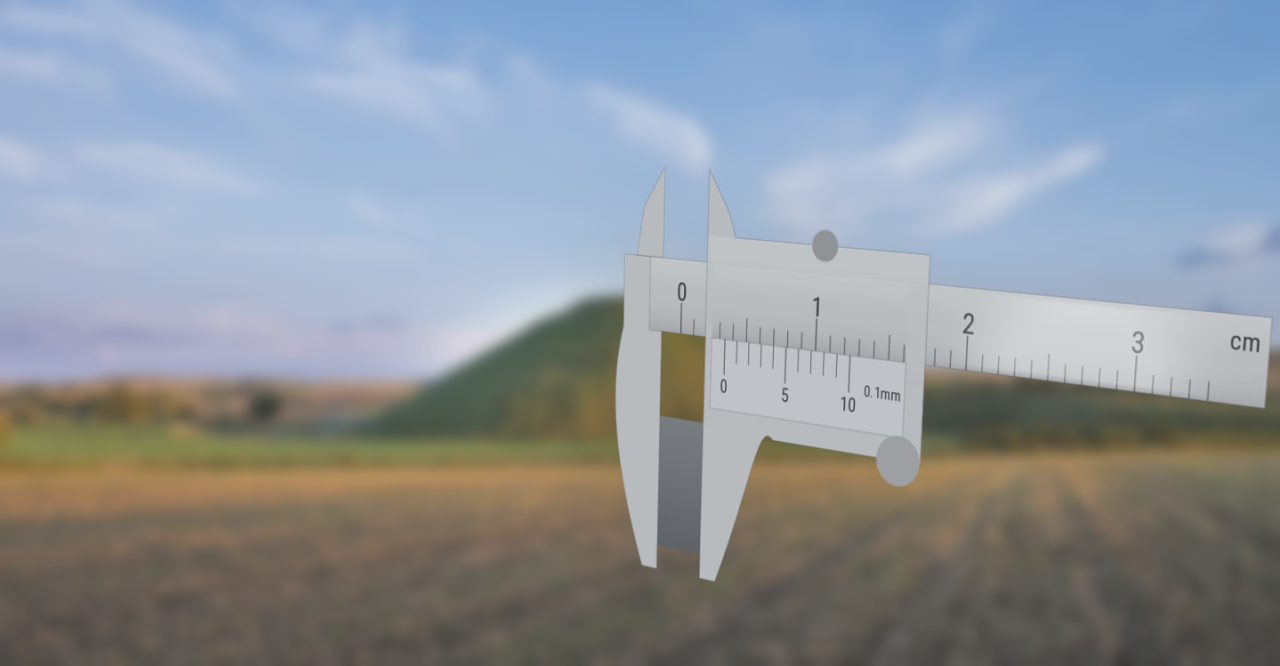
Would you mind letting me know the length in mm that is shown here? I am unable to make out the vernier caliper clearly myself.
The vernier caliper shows 3.4 mm
